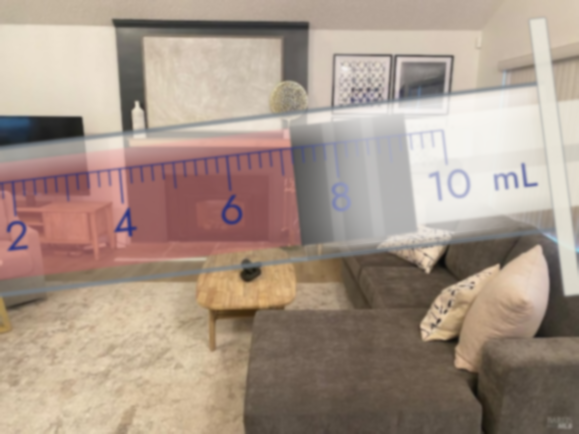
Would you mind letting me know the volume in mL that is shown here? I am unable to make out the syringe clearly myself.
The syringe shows 7.2 mL
